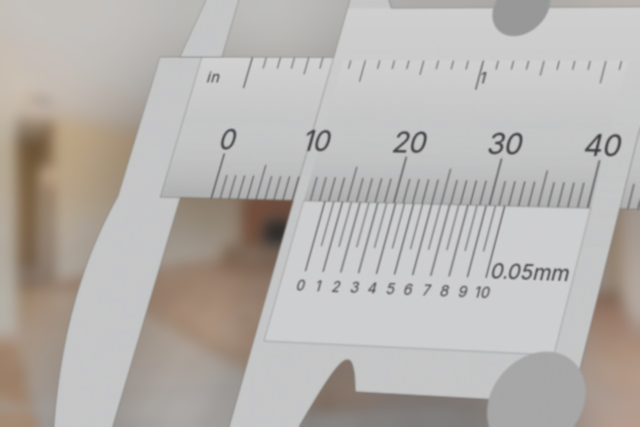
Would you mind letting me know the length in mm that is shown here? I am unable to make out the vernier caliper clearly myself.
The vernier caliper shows 12.6 mm
